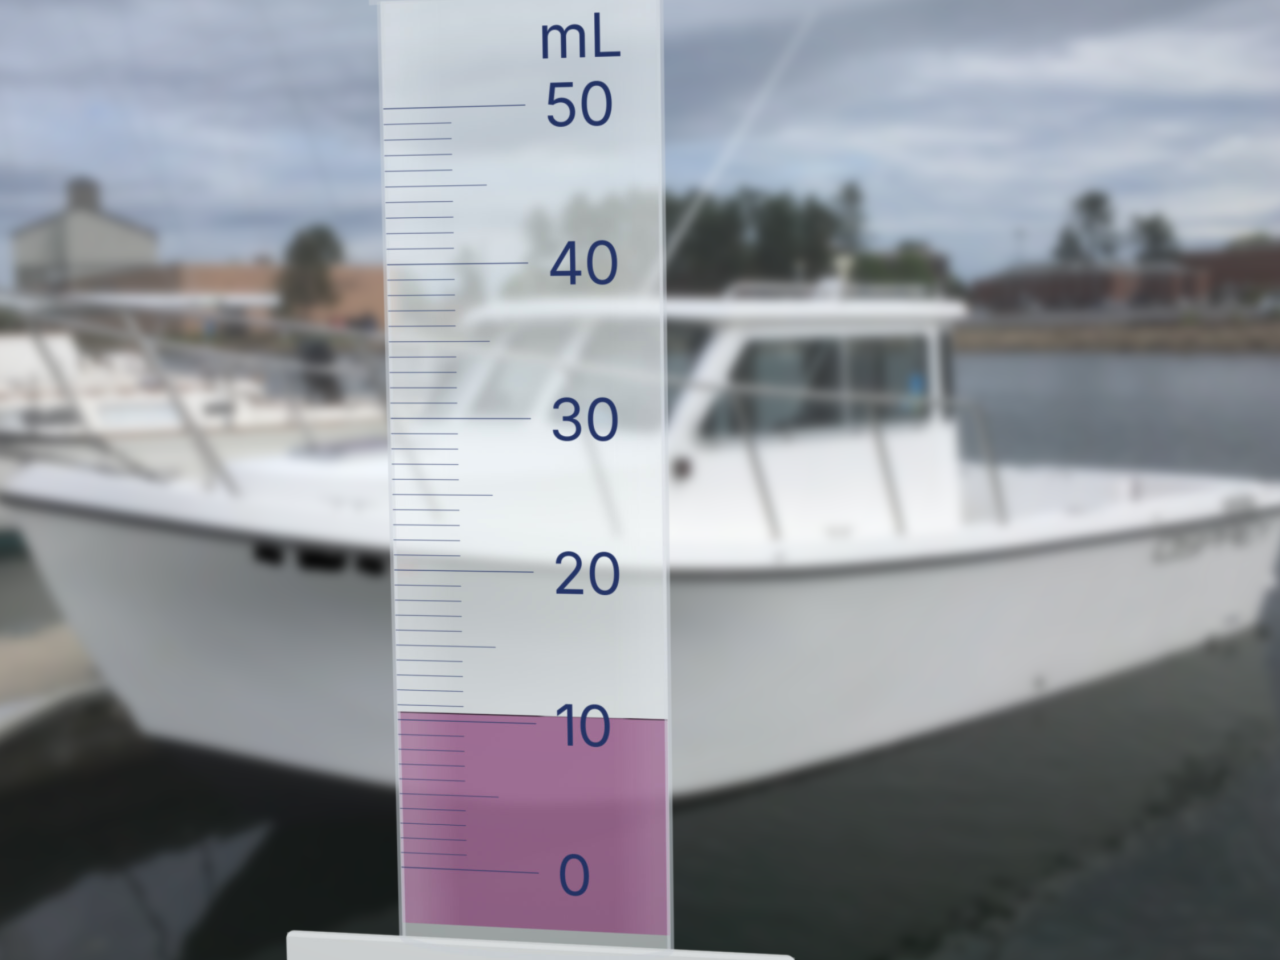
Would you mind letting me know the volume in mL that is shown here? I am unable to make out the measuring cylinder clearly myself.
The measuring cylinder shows 10.5 mL
